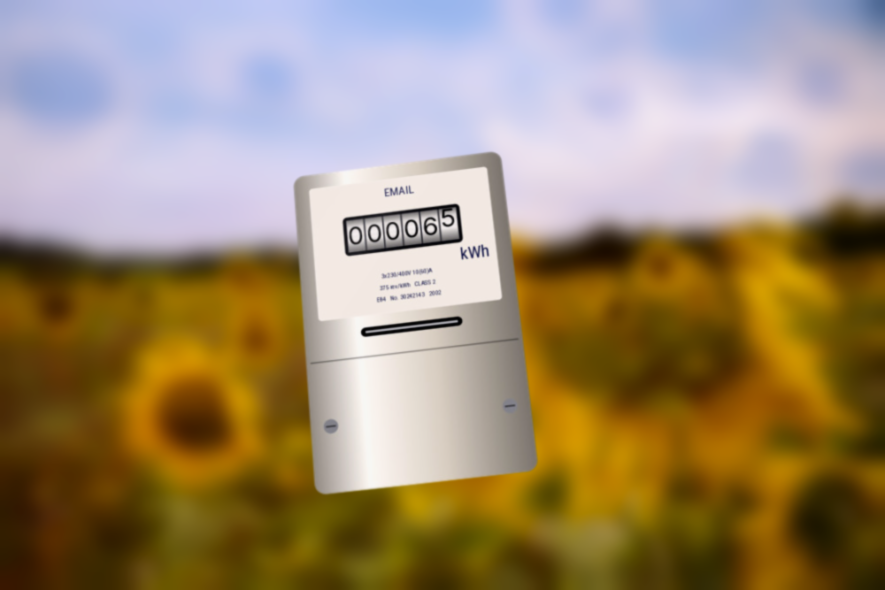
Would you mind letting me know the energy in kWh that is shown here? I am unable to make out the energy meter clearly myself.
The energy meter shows 65 kWh
